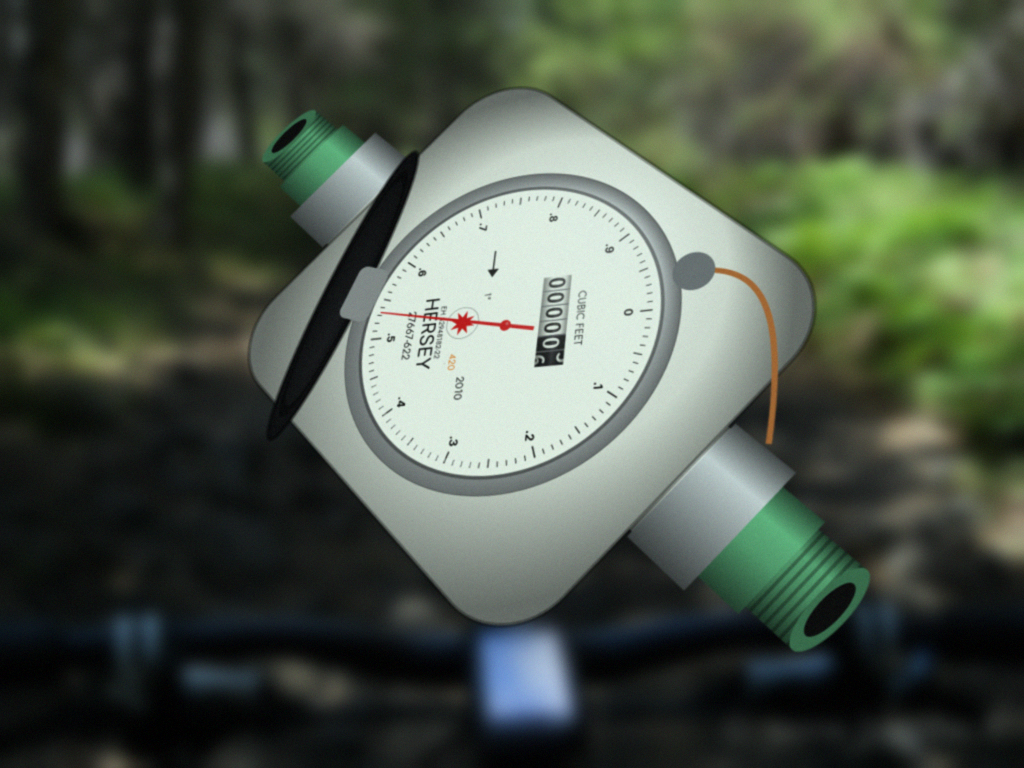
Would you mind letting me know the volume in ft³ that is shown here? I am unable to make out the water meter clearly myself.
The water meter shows 5.53 ft³
